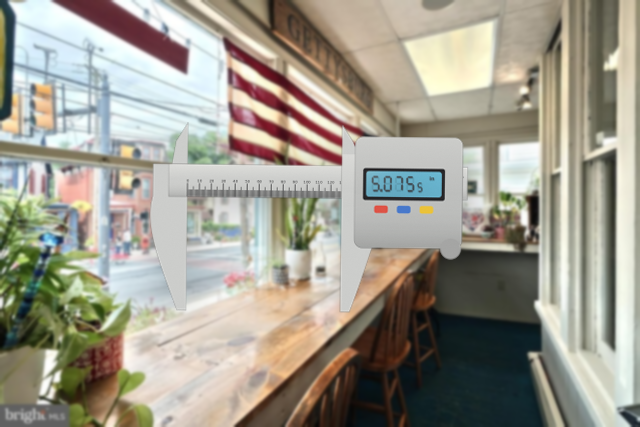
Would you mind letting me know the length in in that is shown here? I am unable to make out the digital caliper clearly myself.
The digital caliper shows 5.0755 in
